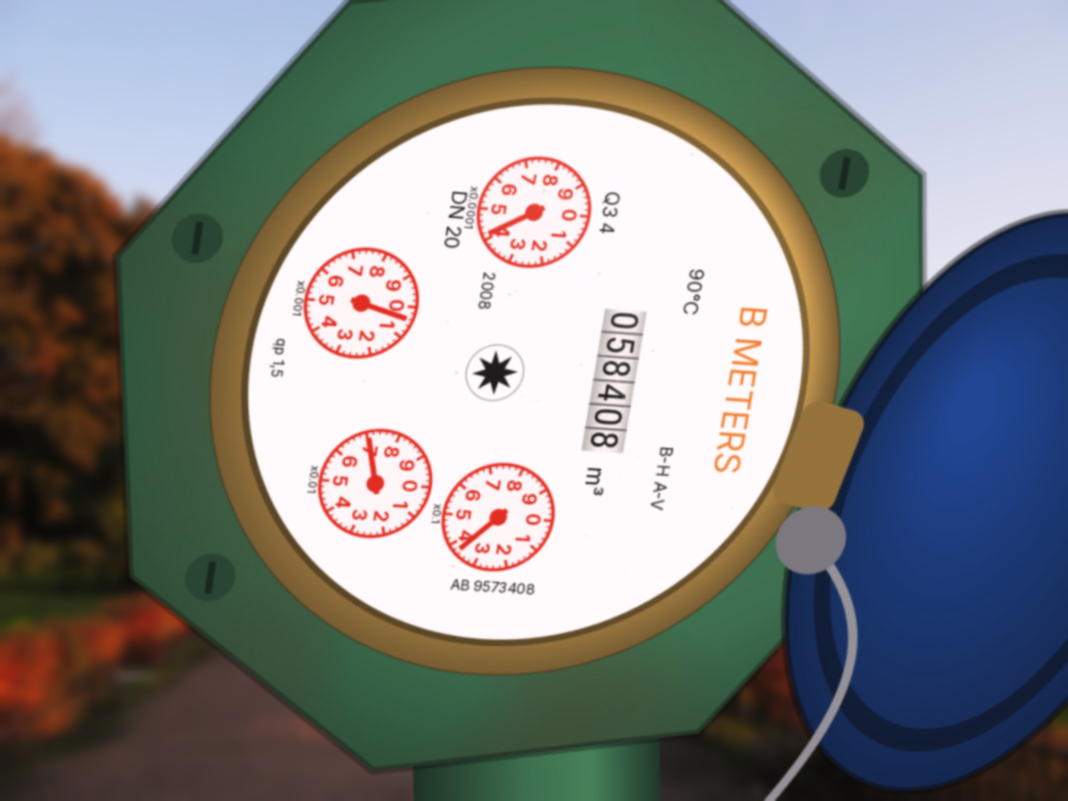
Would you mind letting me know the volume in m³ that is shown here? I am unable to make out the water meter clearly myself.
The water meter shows 58408.3704 m³
